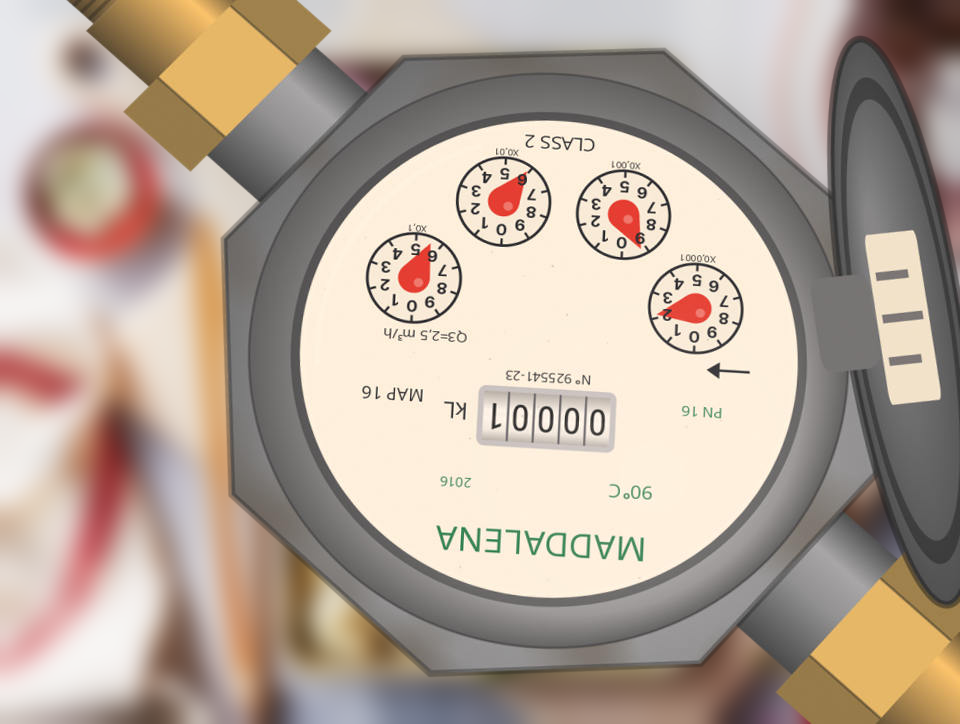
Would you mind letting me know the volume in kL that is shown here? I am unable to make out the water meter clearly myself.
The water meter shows 1.5592 kL
